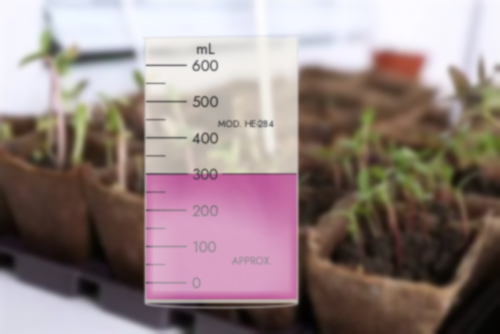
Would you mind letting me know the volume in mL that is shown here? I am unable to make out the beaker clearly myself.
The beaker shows 300 mL
